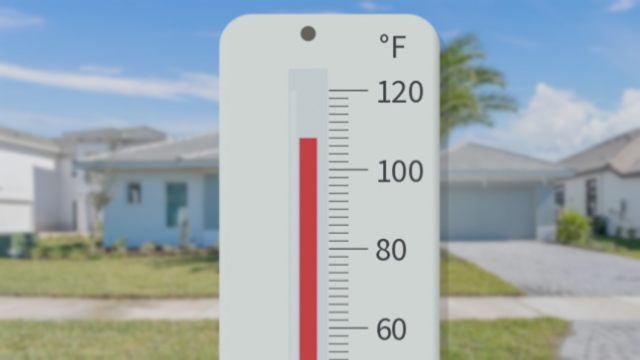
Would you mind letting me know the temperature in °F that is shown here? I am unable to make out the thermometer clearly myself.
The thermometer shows 108 °F
